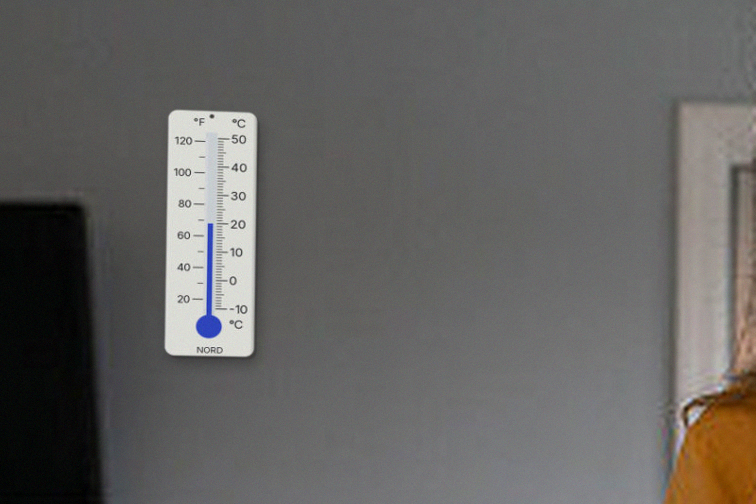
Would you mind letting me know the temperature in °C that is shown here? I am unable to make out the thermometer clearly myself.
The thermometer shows 20 °C
